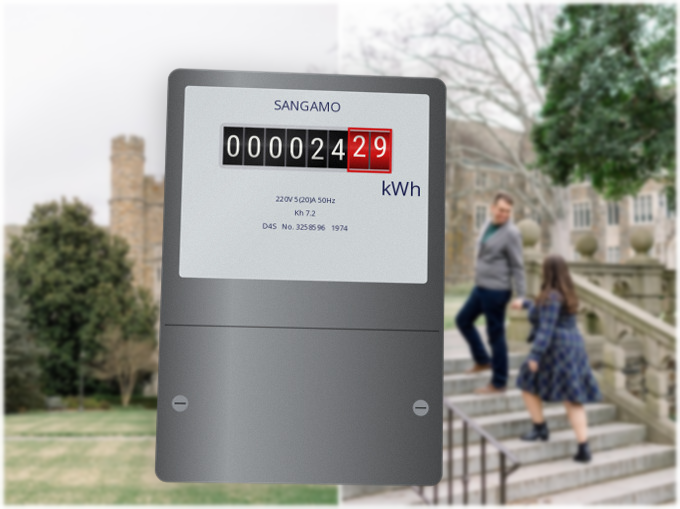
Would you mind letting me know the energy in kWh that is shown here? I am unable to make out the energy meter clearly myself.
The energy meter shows 24.29 kWh
